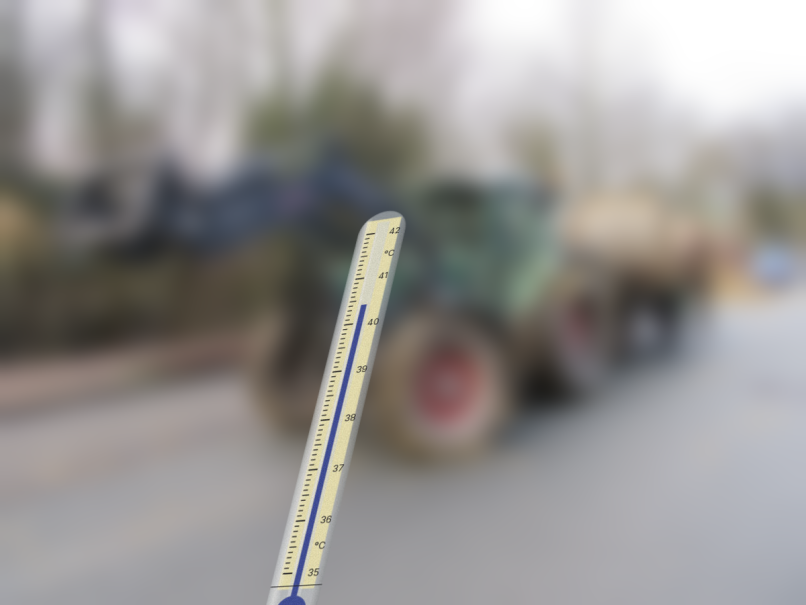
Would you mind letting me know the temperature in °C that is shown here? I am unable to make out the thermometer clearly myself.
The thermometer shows 40.4 °C
